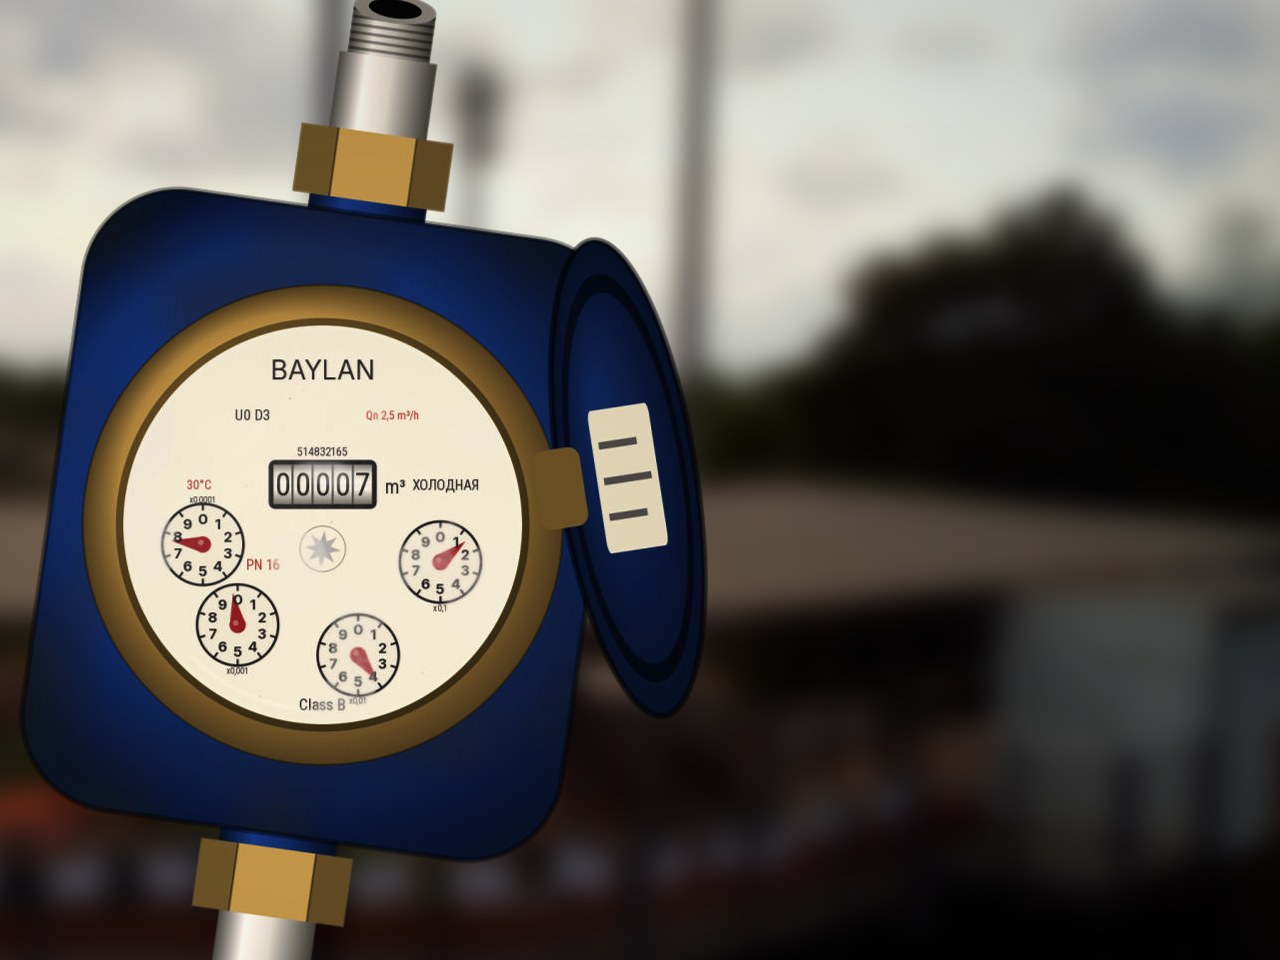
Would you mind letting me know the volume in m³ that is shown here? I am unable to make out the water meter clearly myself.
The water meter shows 7.1397 m³
